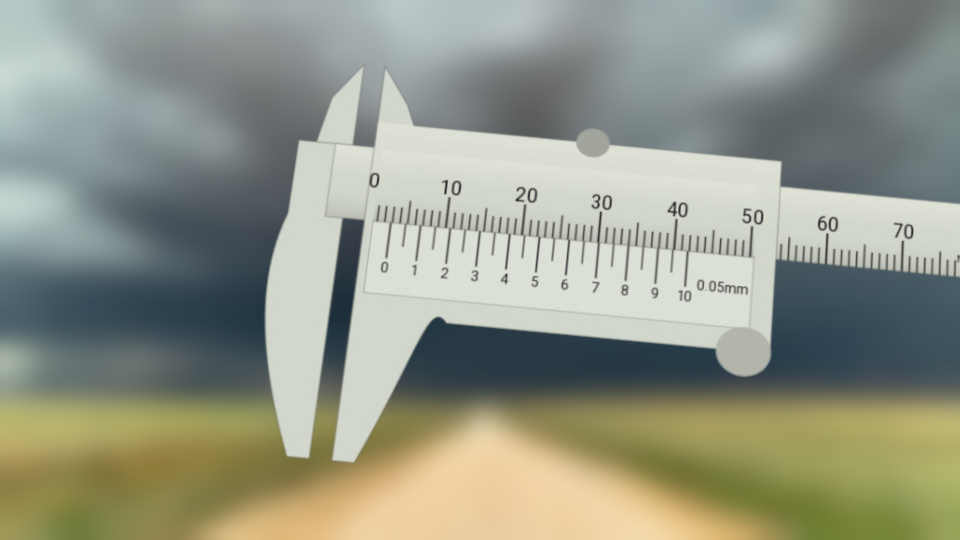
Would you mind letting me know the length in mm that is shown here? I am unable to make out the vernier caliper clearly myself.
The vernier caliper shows 2.8 mm
